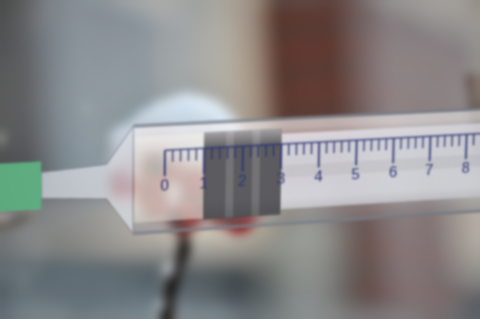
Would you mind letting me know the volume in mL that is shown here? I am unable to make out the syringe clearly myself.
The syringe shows 1 mL
